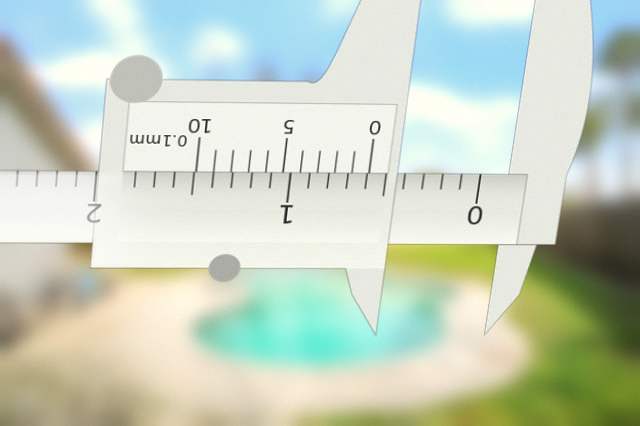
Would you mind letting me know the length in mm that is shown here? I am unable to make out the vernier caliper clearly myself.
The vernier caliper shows 5.9 mm
